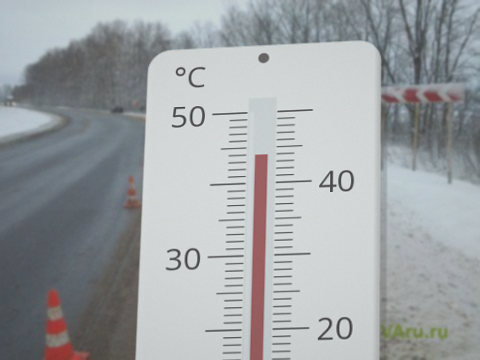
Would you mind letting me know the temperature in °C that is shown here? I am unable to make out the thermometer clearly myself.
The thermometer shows 44 °C
